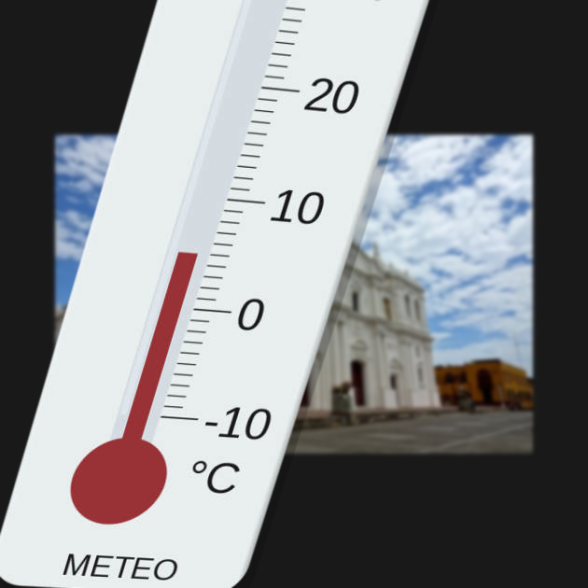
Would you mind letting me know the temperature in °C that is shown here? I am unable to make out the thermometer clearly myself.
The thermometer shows 5 °C
